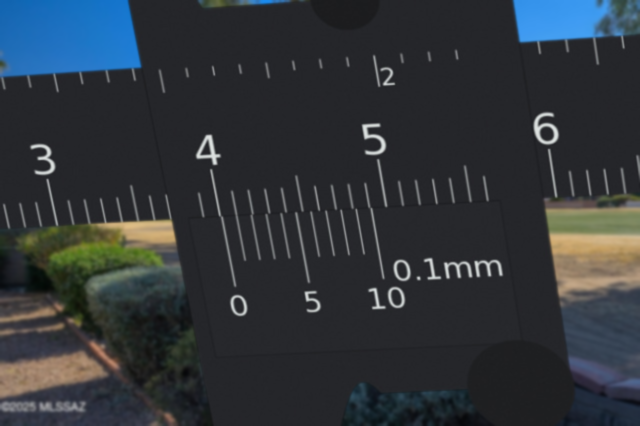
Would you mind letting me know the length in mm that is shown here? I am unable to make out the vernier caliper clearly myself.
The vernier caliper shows 40.1 mm
